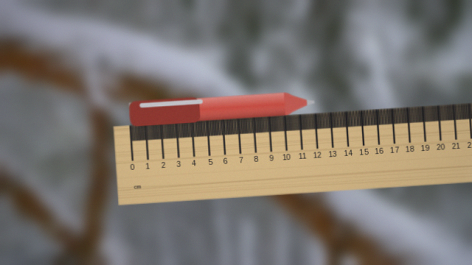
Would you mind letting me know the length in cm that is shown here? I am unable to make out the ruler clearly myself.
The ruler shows 12 cm
